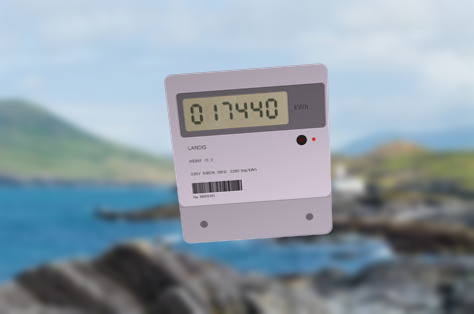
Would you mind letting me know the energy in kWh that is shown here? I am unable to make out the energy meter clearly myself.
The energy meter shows 17440 kWh
